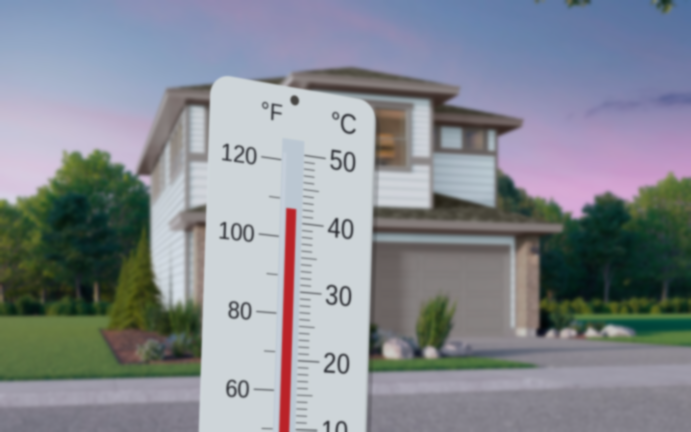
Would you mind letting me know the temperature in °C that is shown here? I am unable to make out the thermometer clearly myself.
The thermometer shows 42 °C
